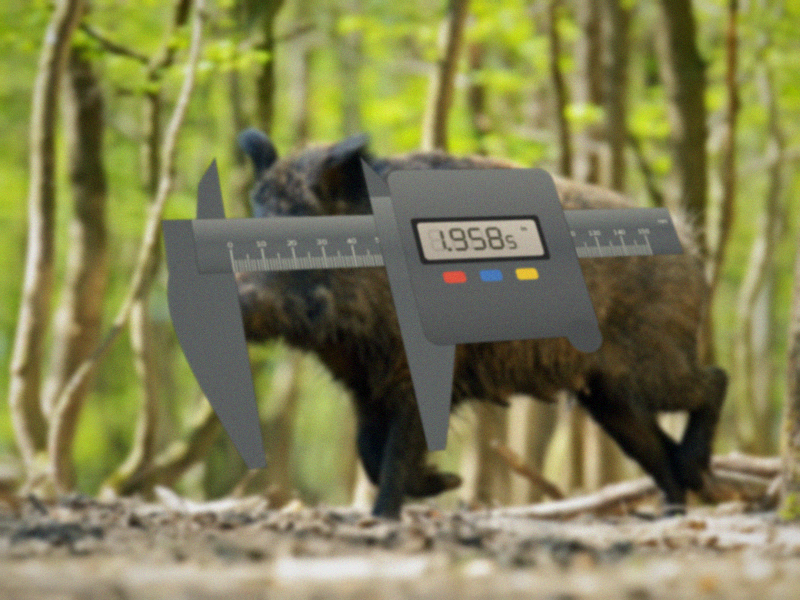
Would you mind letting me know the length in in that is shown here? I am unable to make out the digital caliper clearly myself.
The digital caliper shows 1.9585 in
